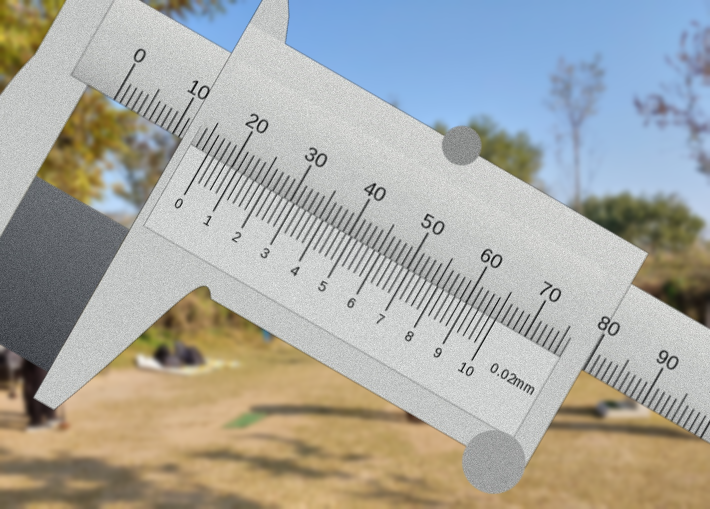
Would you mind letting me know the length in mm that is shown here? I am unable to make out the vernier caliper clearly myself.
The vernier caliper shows 16.0 mm
